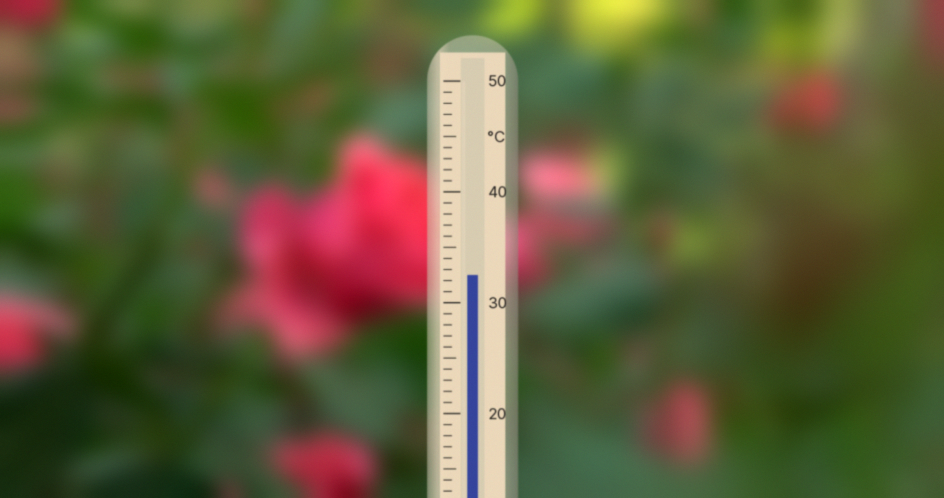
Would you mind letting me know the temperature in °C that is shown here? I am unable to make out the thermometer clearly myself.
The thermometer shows 32.5 °C
